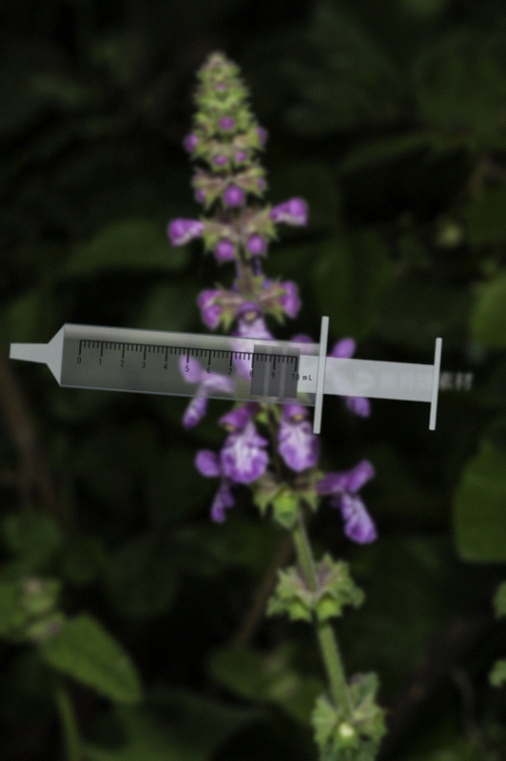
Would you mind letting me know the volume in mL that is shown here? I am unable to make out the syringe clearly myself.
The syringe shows 8 mL
